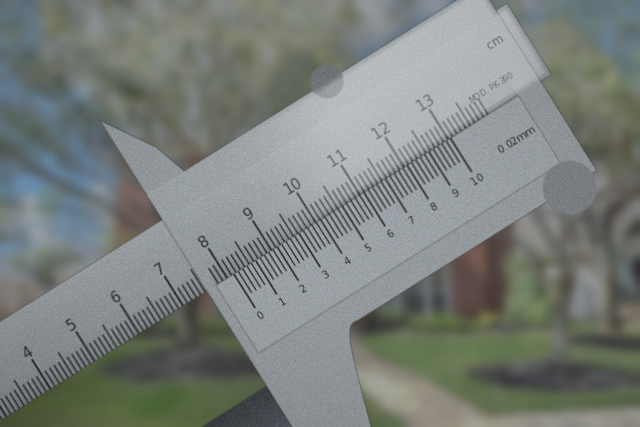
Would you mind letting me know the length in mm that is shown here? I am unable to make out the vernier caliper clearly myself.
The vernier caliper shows 81.5 mm
